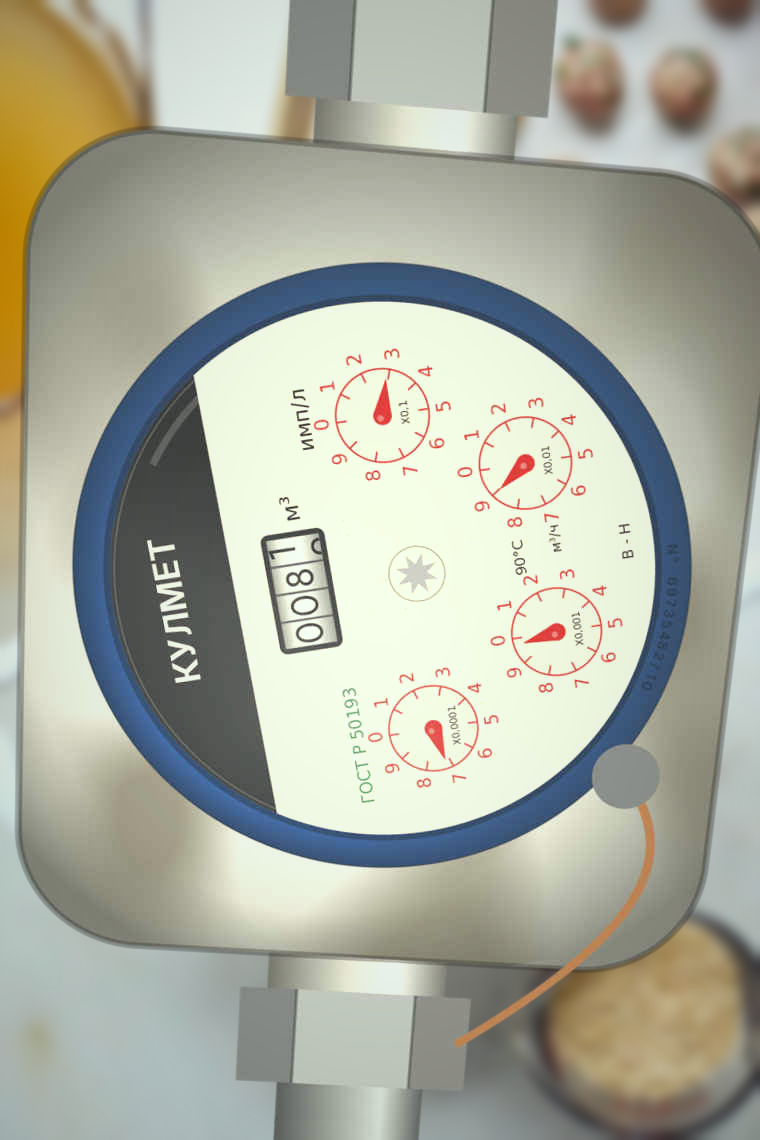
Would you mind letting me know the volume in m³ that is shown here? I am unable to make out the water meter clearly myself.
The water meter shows 81.2897 m³
